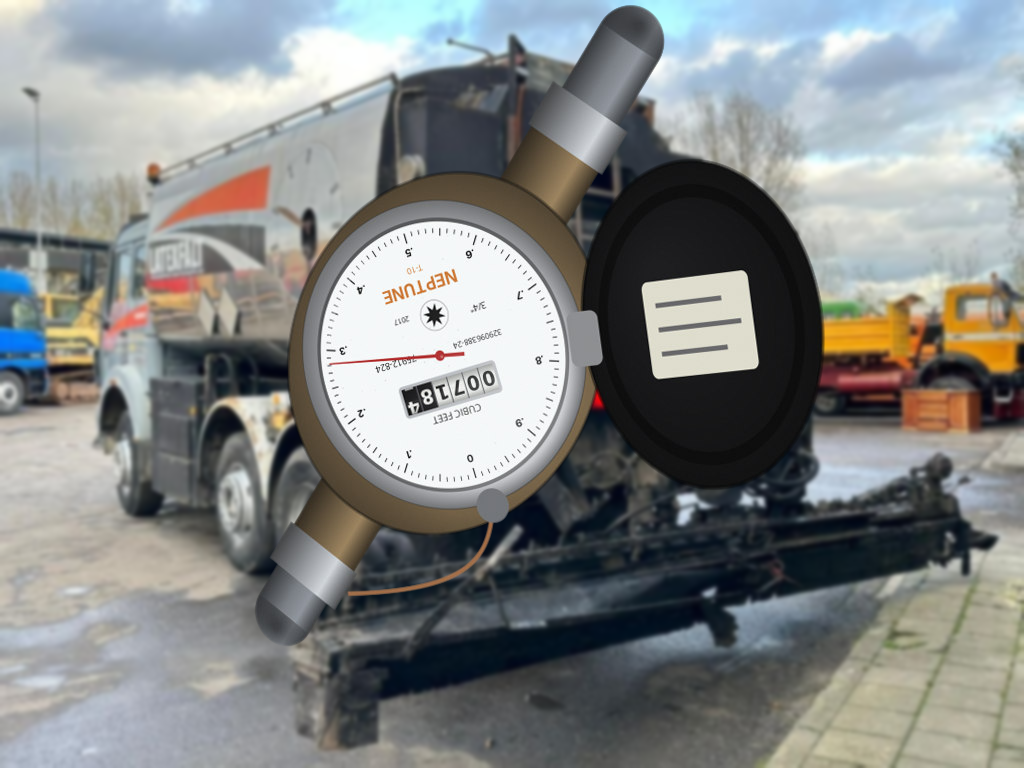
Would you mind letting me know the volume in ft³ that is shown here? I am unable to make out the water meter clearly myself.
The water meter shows 7184.28 ft³
